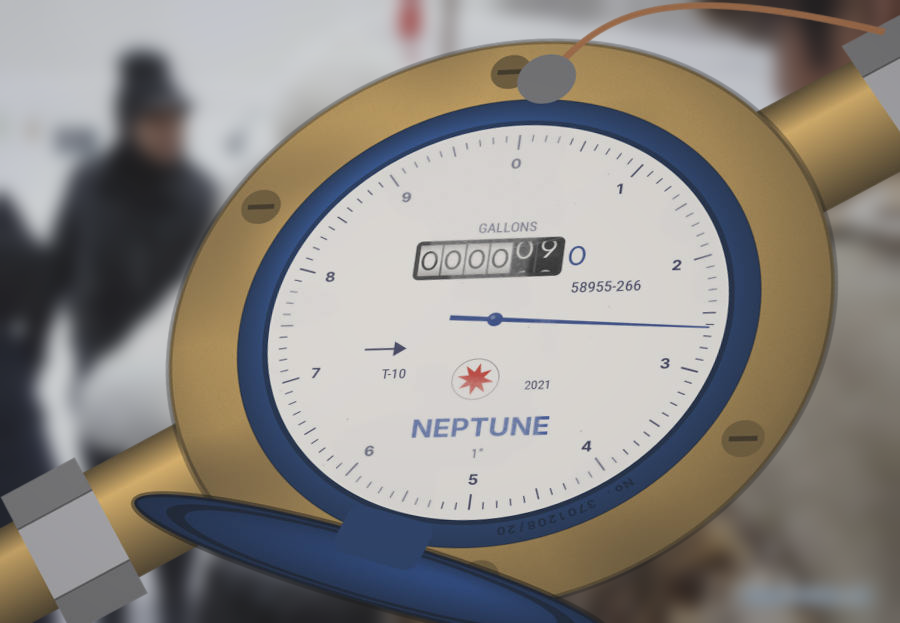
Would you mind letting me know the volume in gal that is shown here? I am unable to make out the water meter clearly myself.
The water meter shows 92.6 gal
